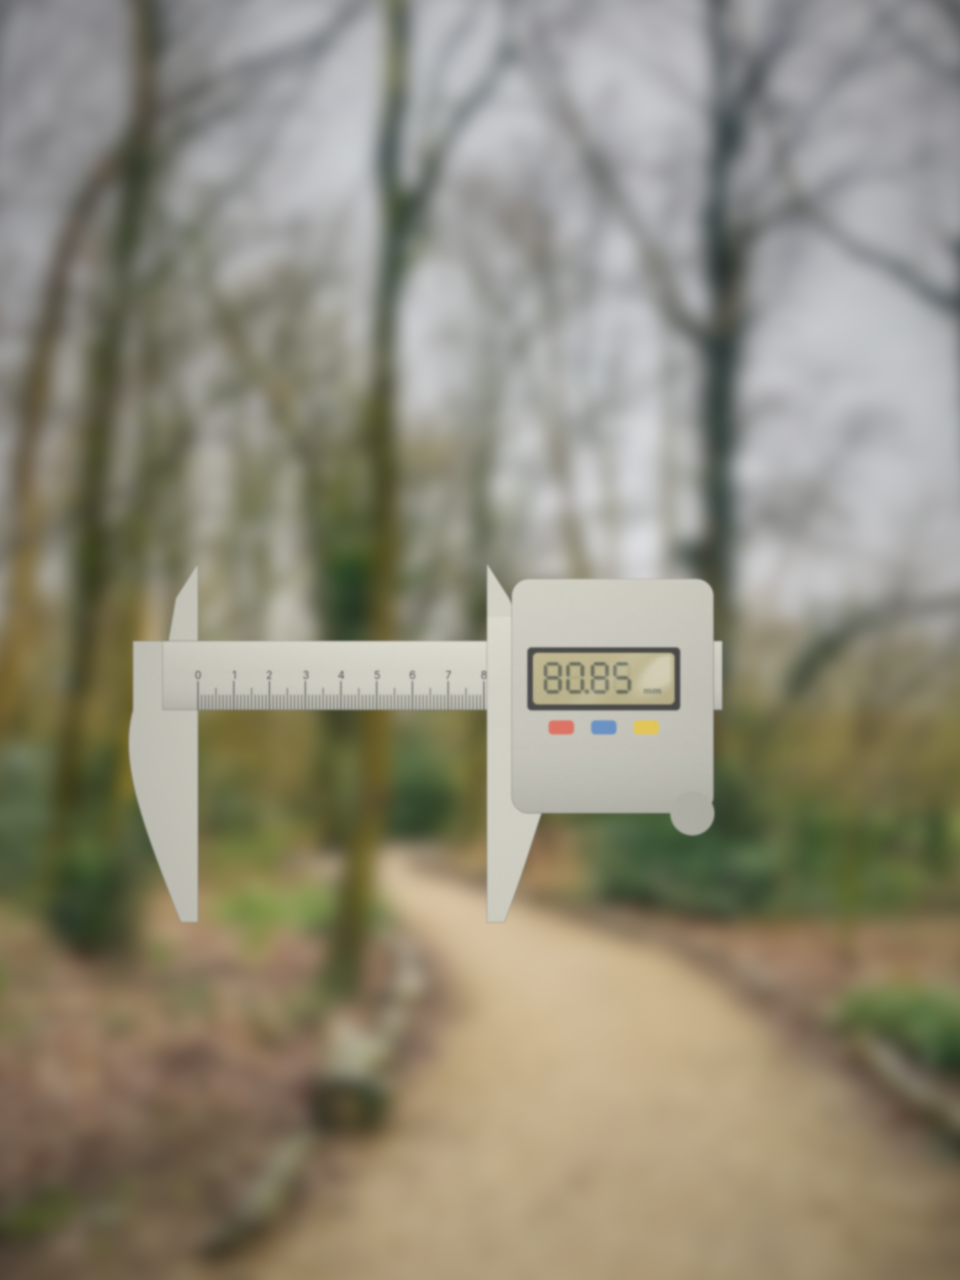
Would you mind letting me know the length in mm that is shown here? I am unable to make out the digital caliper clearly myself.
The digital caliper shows 80.85 mm
